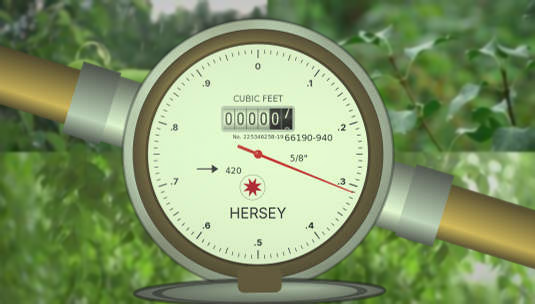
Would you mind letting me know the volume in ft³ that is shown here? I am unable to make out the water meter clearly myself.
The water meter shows 7.31 ft³
